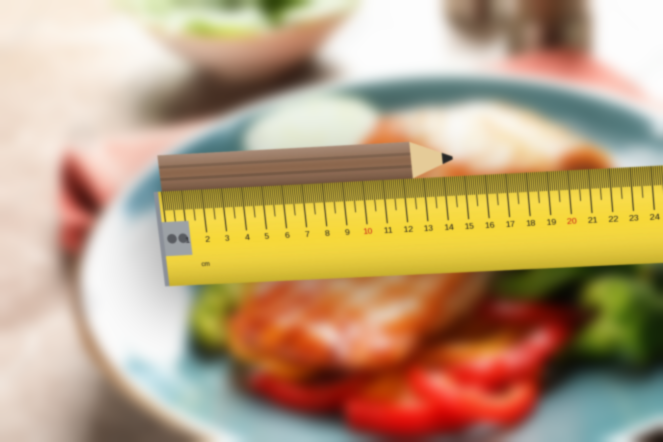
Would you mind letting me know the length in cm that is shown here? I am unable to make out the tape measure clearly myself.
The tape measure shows 14.5 cm
